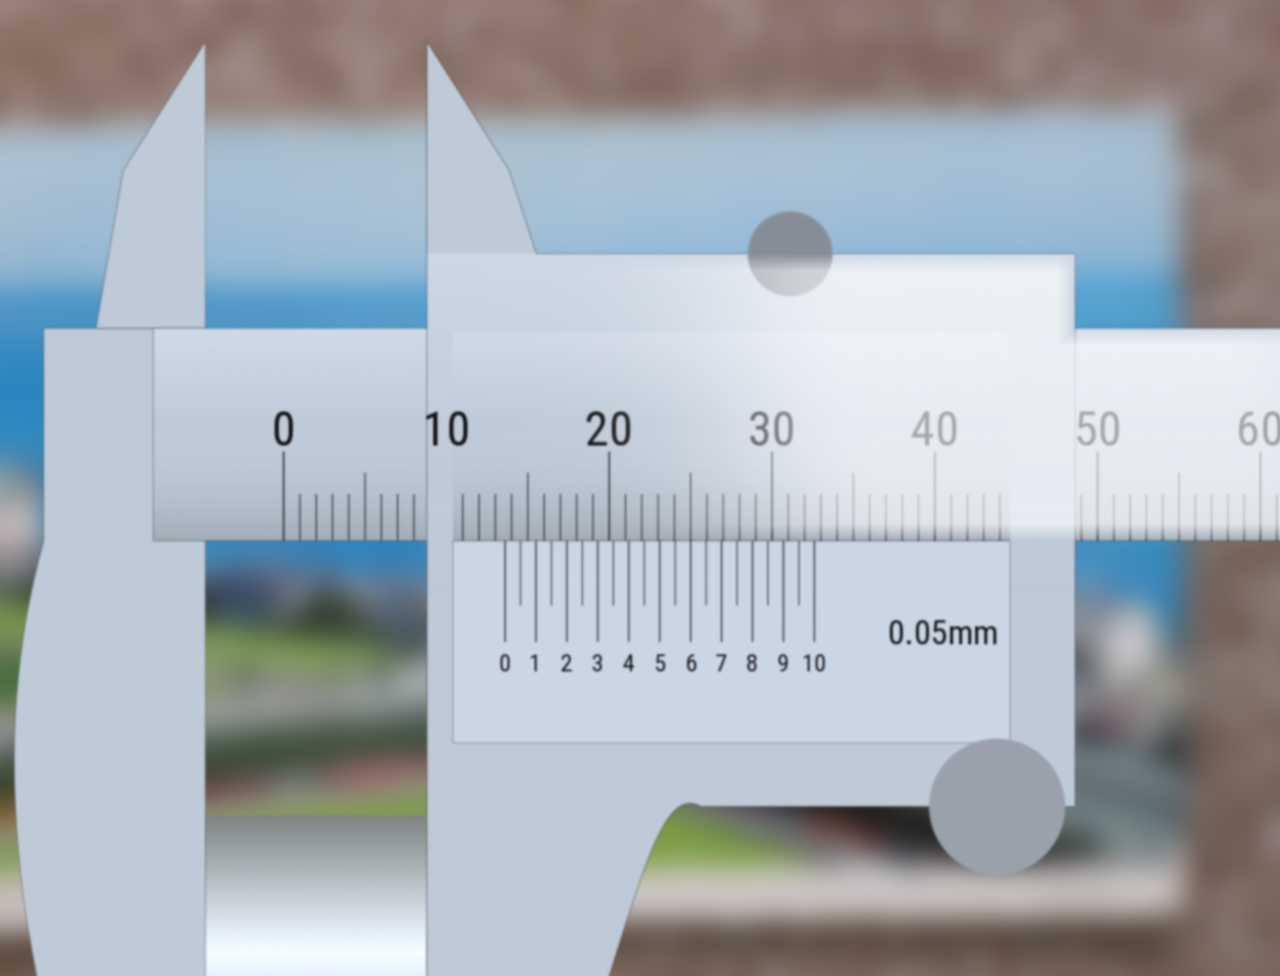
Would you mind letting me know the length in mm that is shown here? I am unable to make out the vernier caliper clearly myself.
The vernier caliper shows 13.6 mm
